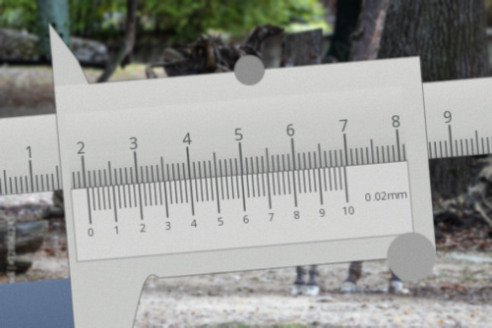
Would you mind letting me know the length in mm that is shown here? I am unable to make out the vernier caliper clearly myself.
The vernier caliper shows 20.5 mm
